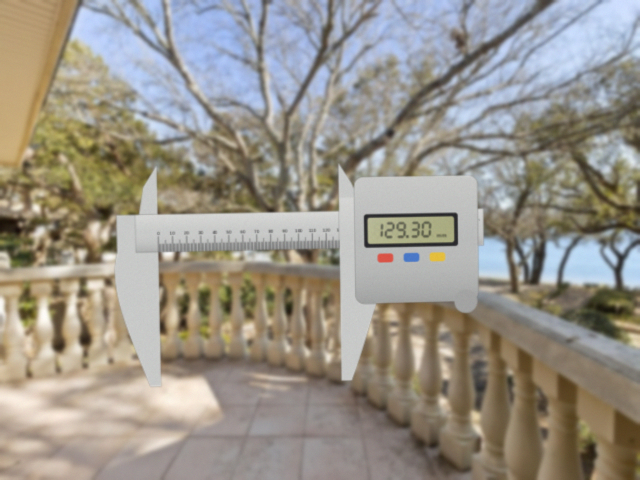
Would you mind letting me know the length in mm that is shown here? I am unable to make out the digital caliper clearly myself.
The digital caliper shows 129.30 mm
